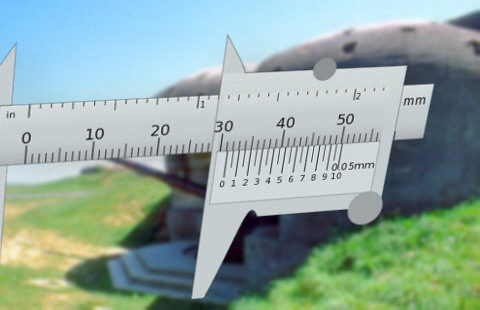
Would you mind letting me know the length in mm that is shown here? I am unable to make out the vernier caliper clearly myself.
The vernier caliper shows 31.2 mm
